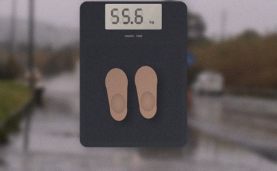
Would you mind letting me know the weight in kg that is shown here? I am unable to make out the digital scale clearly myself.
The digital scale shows 55.6 kg
